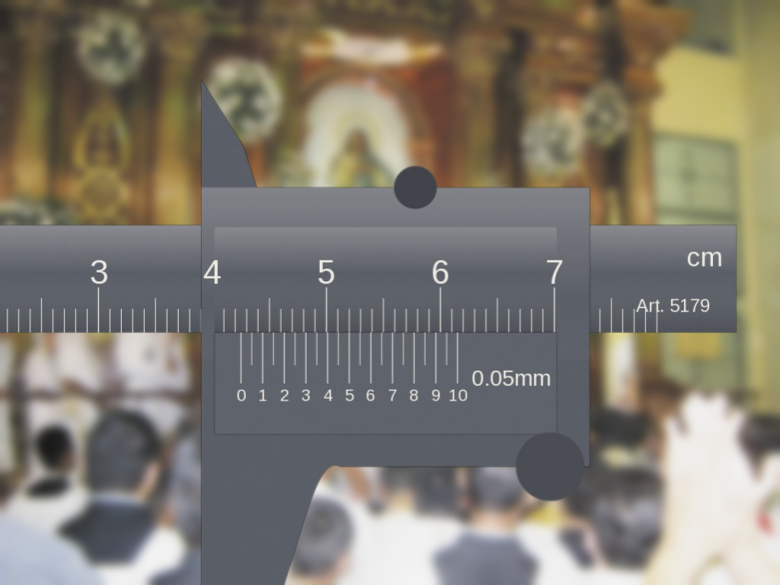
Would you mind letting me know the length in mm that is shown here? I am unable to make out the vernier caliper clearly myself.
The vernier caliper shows 42.5 mm
